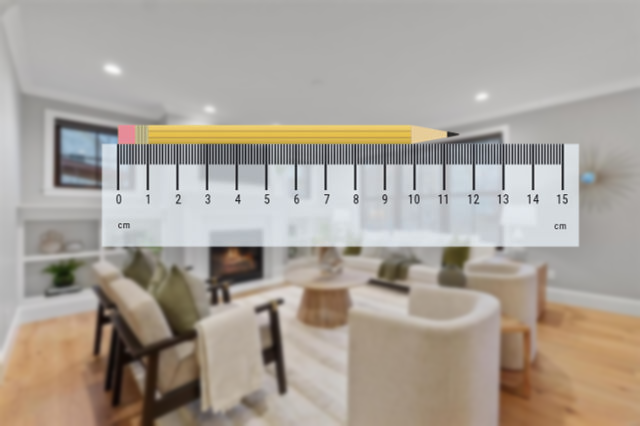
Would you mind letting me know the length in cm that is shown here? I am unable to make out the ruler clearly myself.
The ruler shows 11.5 cm
